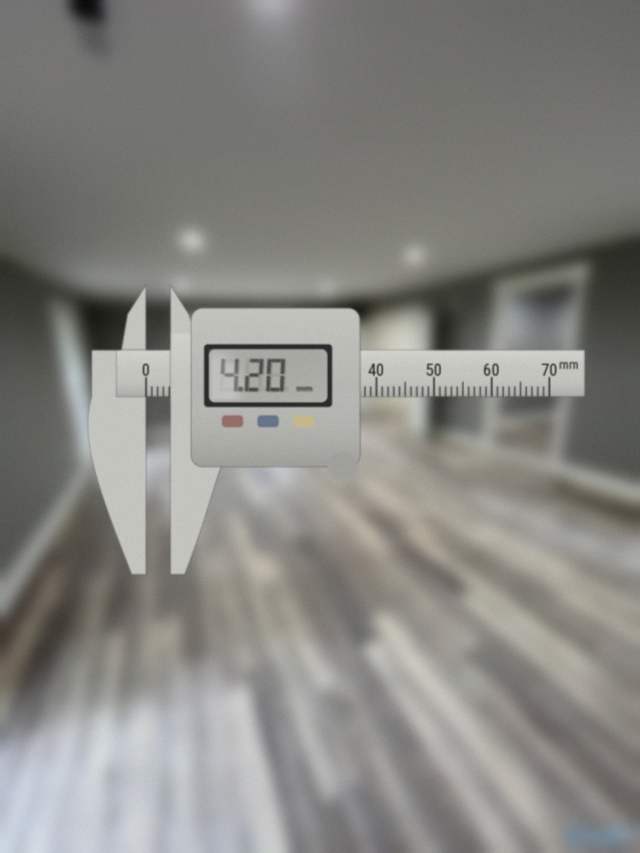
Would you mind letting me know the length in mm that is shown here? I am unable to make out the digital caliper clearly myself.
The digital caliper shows 4.20 mm
